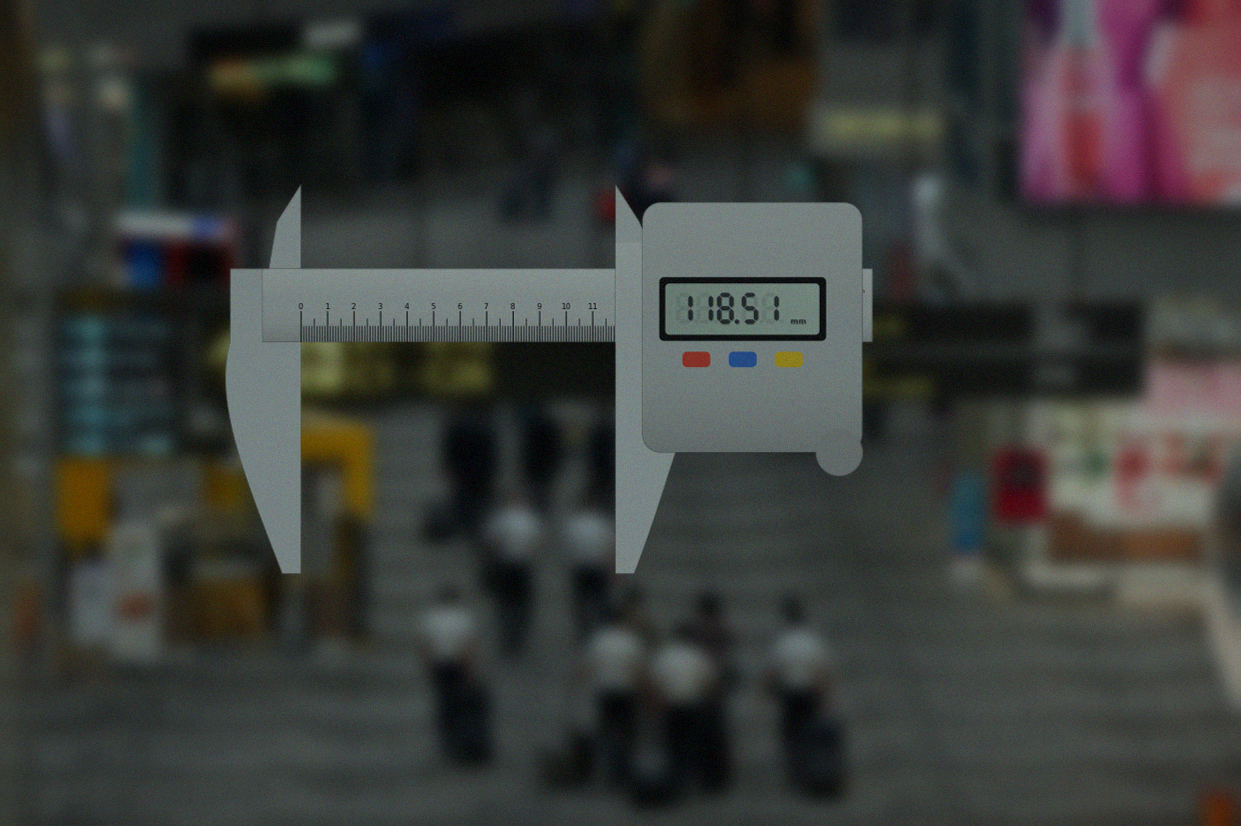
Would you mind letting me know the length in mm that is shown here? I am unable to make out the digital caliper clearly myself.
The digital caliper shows 118.51 mm
